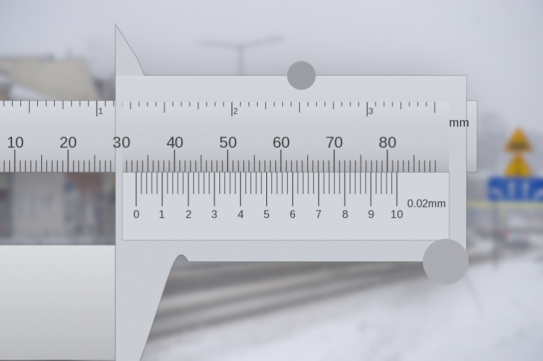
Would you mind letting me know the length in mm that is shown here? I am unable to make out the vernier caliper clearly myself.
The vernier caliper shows 32.8 mm
